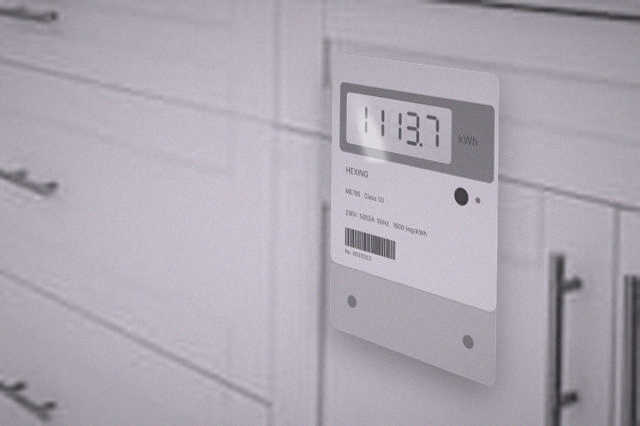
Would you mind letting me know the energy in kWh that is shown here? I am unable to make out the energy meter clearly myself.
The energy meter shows 1113.7 kWh
